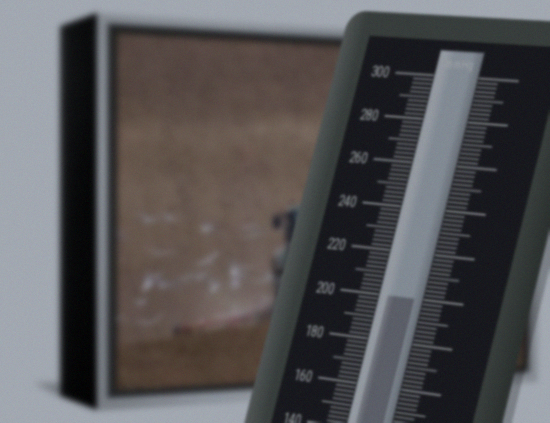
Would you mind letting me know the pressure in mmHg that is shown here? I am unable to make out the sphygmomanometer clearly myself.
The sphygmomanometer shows 200 mmHg
